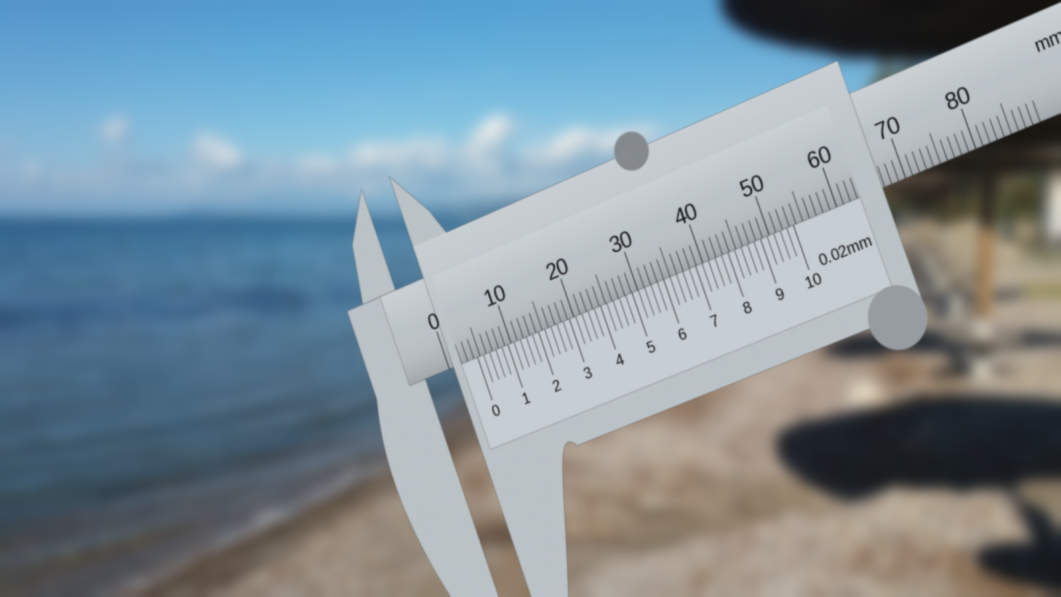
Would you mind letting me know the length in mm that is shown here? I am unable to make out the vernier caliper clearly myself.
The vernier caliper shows 4.6 mm
